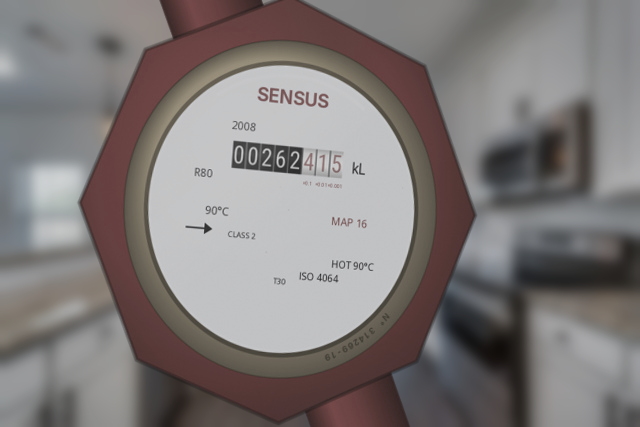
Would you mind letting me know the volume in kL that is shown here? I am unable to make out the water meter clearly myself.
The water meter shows 262.415 kL
